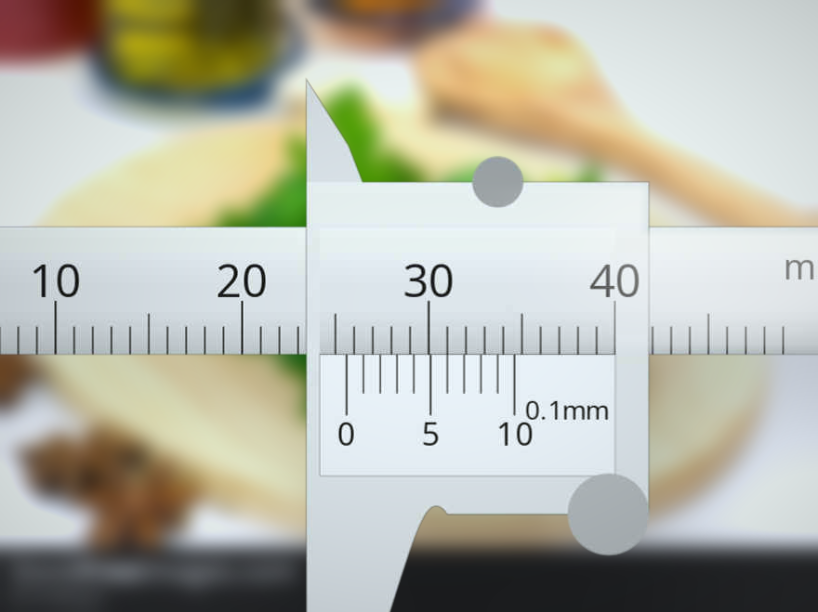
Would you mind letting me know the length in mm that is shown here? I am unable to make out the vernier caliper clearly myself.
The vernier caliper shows 25.6 mm
